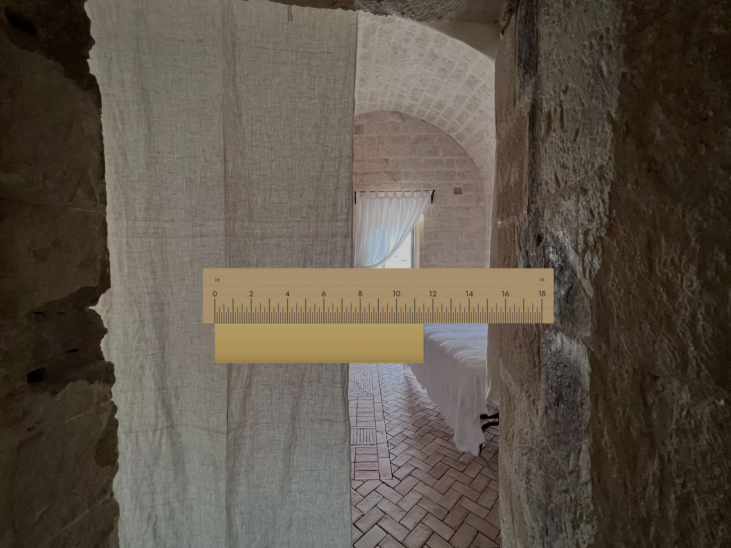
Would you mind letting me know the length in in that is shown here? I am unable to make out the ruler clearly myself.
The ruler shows 11.5 in
